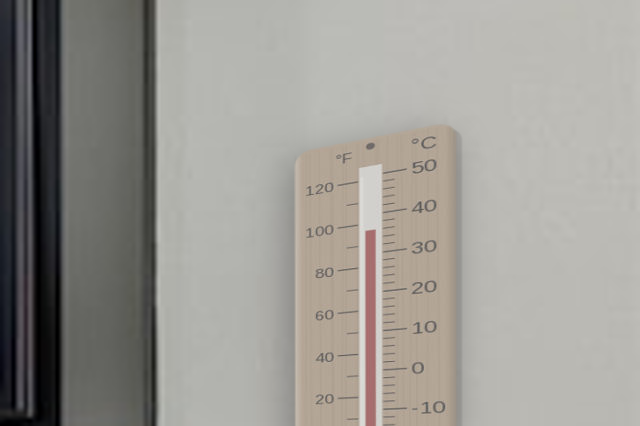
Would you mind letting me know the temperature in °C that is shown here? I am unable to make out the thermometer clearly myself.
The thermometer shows 36 °C
